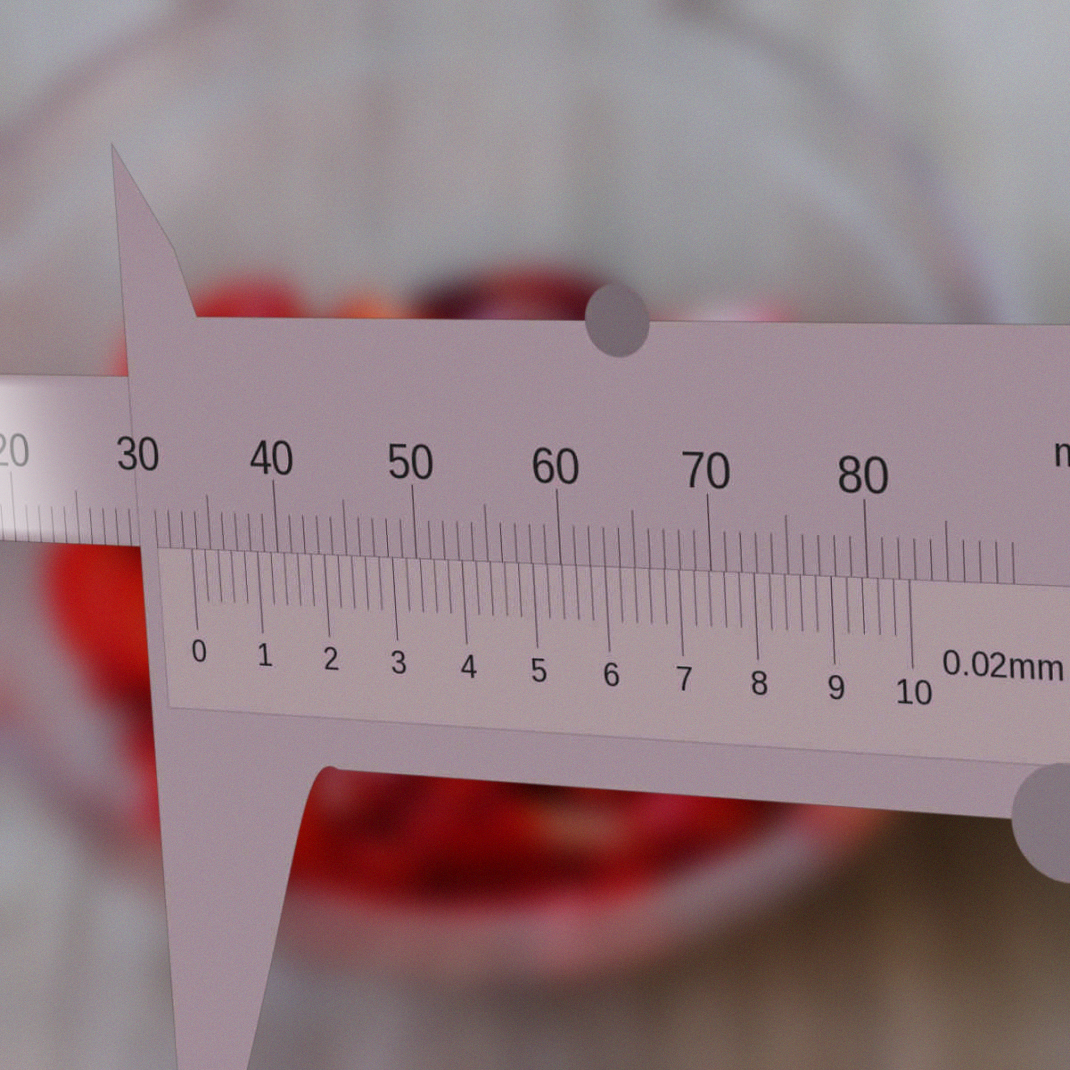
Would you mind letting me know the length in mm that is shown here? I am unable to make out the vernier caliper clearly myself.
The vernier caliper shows 33.6 mm
